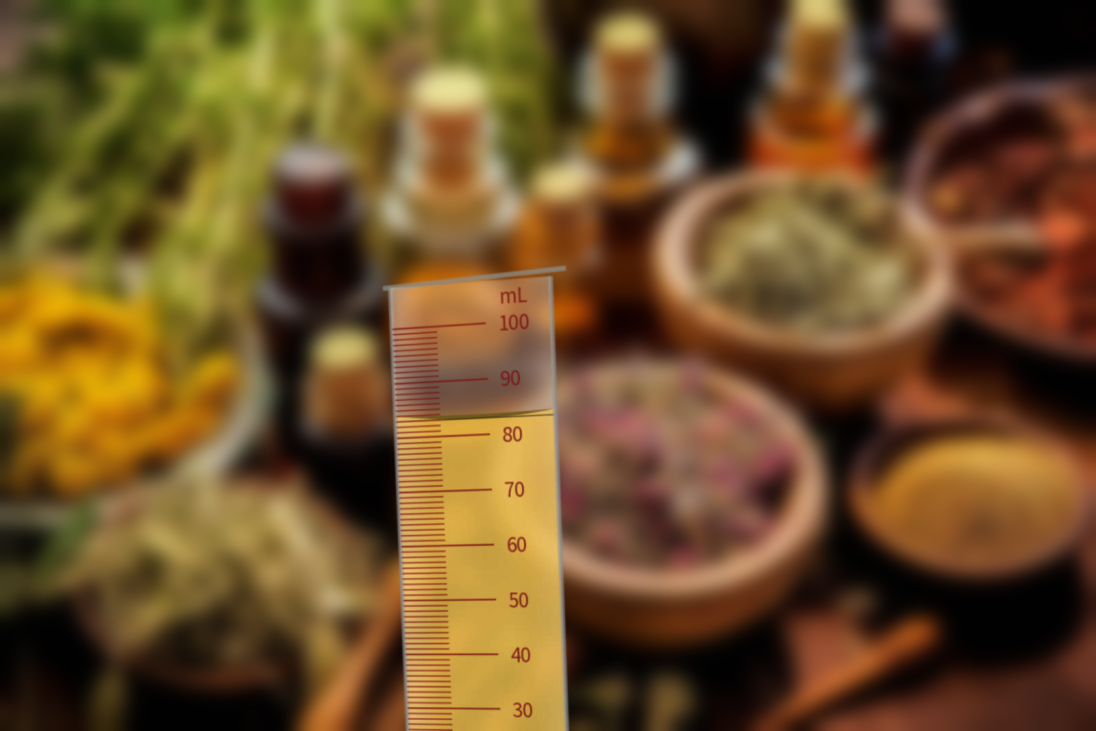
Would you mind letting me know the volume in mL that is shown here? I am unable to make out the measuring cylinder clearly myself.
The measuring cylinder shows 83 mL
